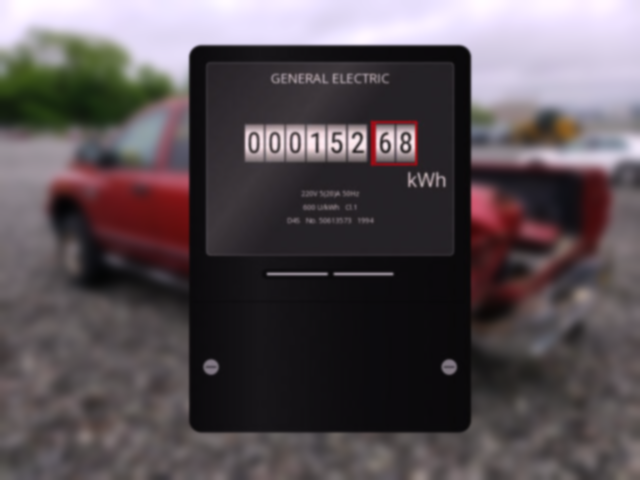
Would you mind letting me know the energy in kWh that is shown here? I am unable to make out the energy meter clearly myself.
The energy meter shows 152.68 kWh
